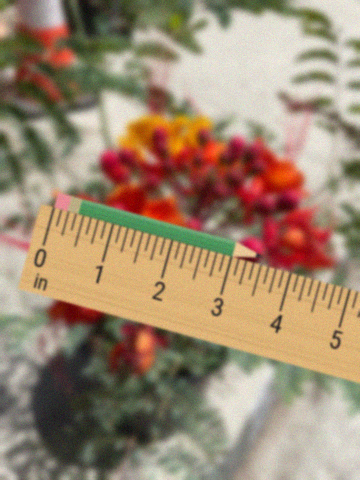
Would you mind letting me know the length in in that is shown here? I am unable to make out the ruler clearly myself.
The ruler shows 3.5 in
